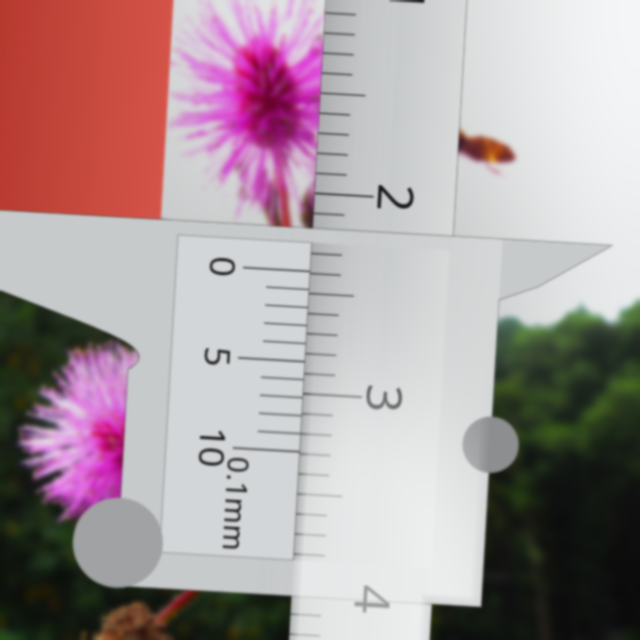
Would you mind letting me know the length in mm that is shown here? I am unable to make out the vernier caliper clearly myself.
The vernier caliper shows 23.9 mm
